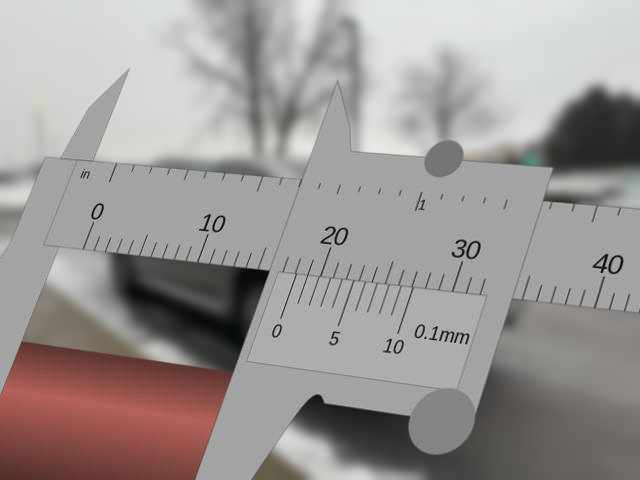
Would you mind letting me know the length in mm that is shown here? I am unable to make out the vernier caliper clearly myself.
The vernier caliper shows 18.1 mm
